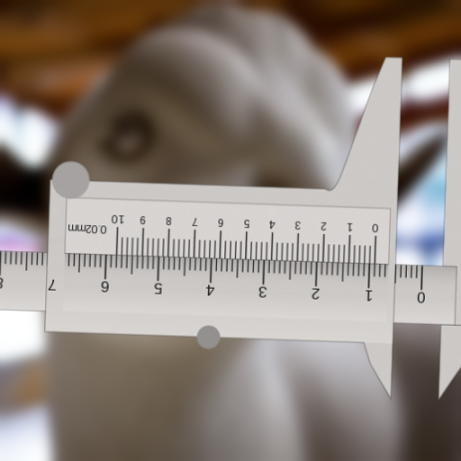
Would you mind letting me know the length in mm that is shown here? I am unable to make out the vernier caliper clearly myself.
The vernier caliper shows 9.0 mm
